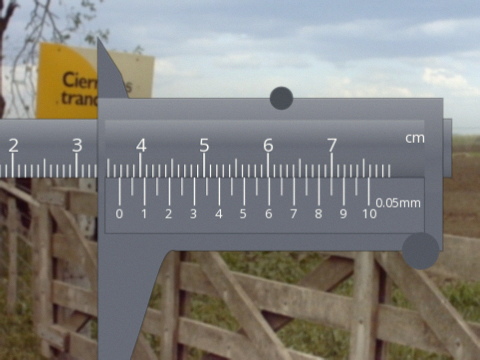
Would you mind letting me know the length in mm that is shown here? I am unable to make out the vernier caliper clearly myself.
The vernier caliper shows 36.8 mm
